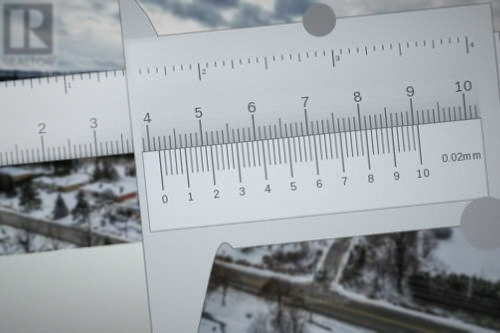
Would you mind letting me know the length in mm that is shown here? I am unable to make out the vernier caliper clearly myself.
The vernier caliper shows 41.8 mm
